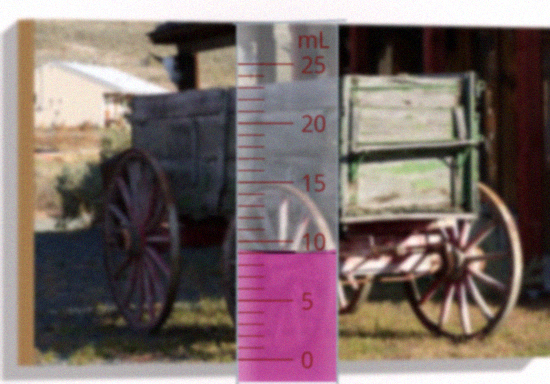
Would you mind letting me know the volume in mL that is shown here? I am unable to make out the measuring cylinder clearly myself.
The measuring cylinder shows 9 mL
